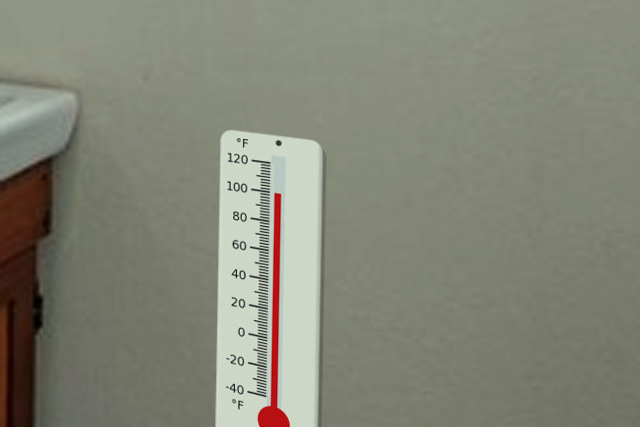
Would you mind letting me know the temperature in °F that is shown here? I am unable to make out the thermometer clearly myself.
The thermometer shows 100 °F
